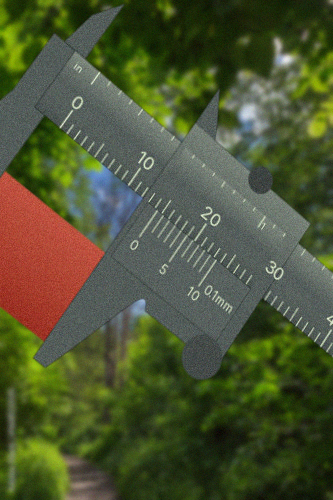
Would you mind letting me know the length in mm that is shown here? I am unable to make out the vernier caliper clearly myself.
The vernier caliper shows 14.4 mm
